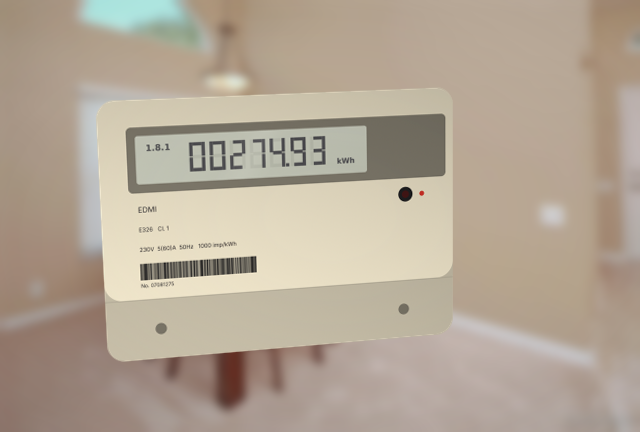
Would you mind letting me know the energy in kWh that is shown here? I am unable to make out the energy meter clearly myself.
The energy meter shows 274.93 kWh
